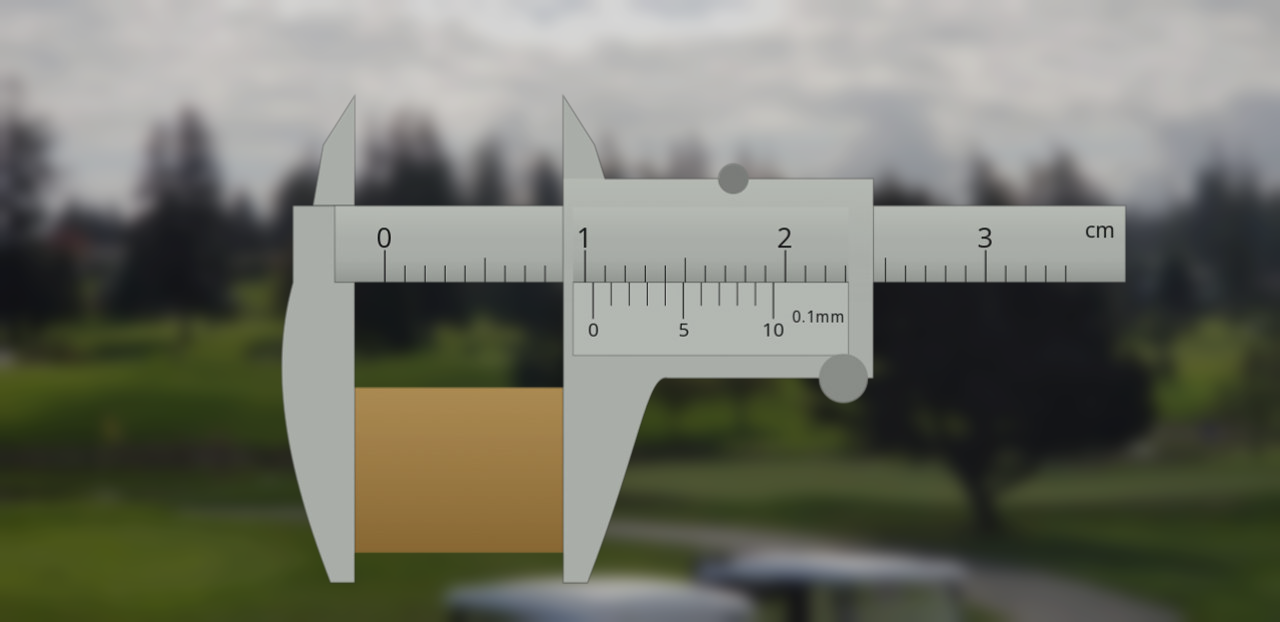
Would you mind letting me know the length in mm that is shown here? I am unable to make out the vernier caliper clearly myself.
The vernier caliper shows 10.4 mm
